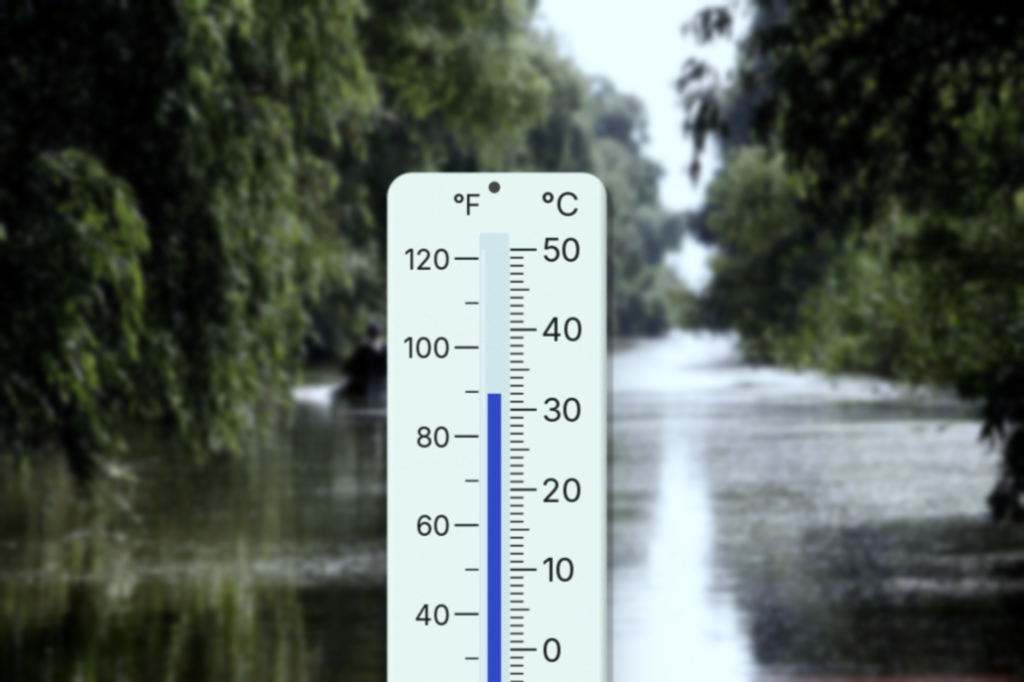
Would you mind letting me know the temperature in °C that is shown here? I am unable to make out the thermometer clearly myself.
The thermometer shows 32 °C
